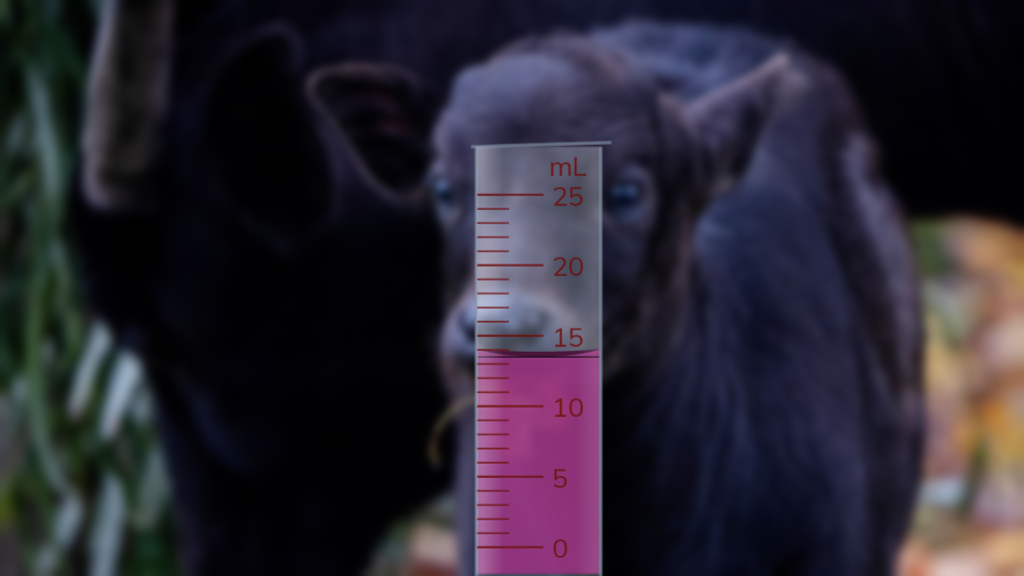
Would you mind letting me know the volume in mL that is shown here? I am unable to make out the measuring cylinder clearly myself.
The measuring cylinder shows 13.5 mL
